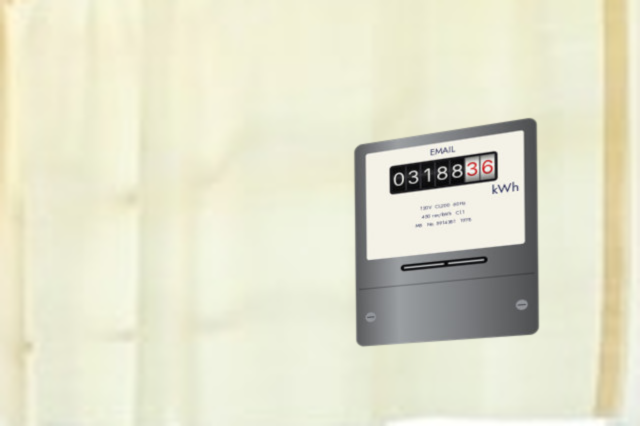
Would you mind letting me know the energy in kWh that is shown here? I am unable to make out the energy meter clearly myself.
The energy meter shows 3188.36 kWh
